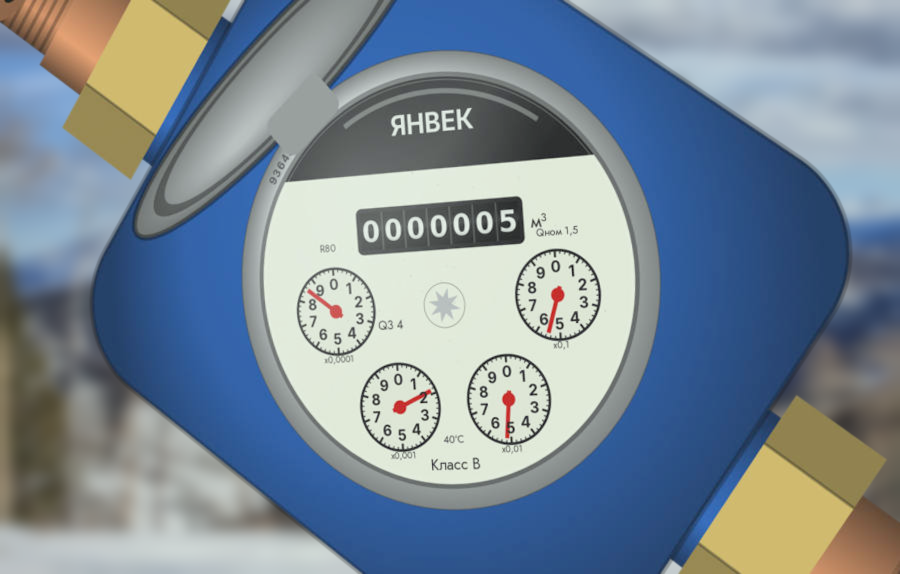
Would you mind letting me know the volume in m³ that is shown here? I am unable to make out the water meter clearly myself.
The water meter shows 5.5518 m³
